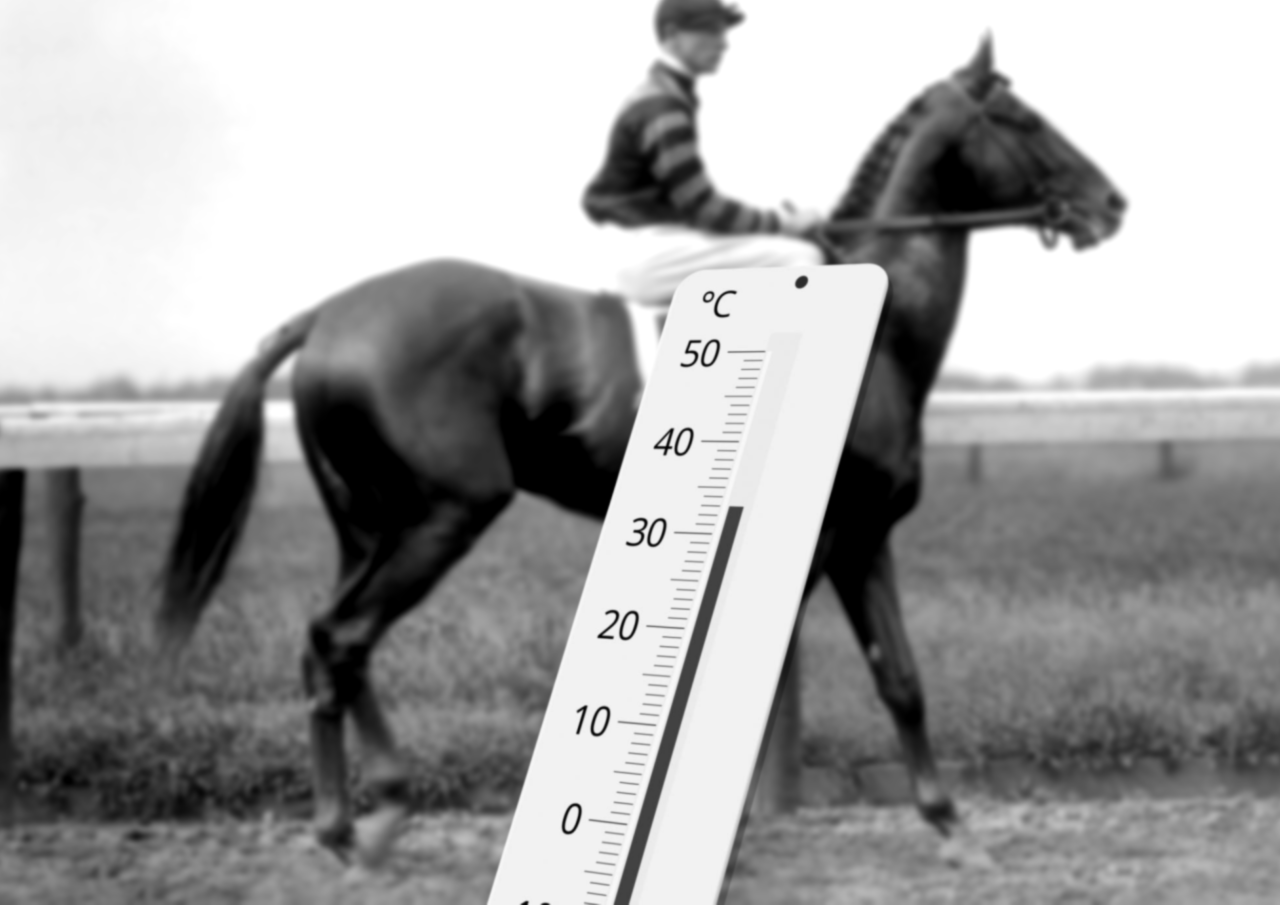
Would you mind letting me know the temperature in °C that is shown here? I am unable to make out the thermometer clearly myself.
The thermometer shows 33 °C
